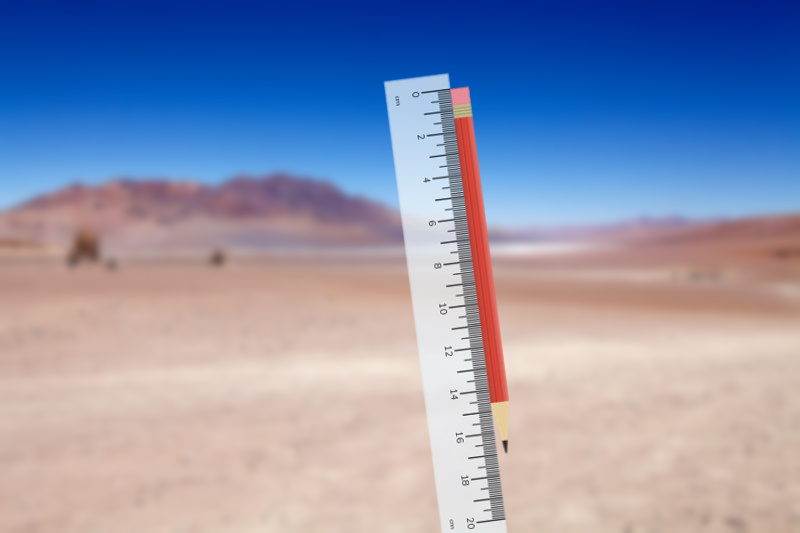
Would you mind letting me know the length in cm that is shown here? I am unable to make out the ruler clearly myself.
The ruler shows 17 cm
